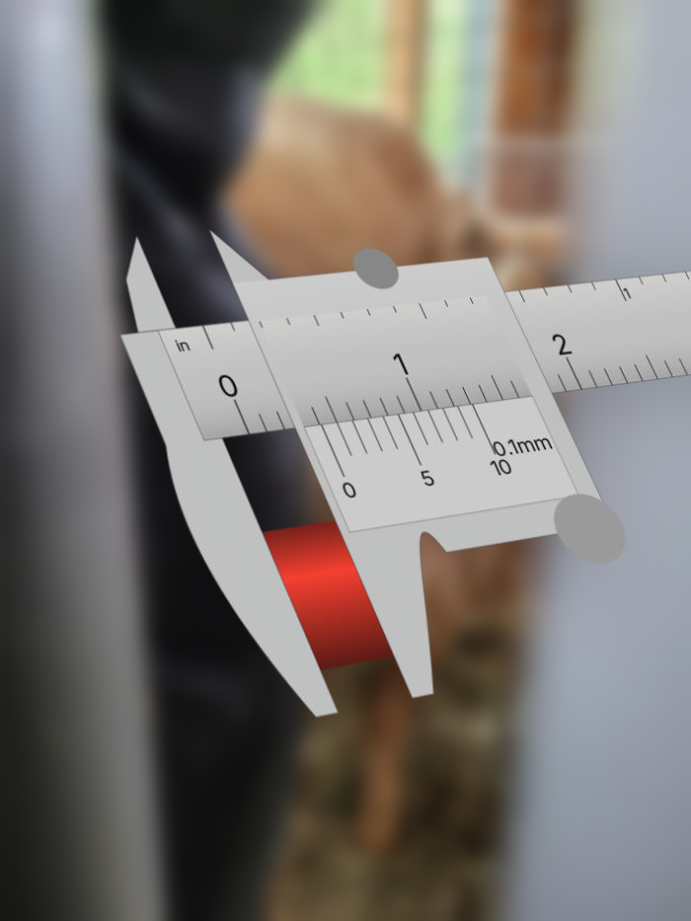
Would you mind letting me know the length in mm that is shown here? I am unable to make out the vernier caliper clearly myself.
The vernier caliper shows 4.1 mm
